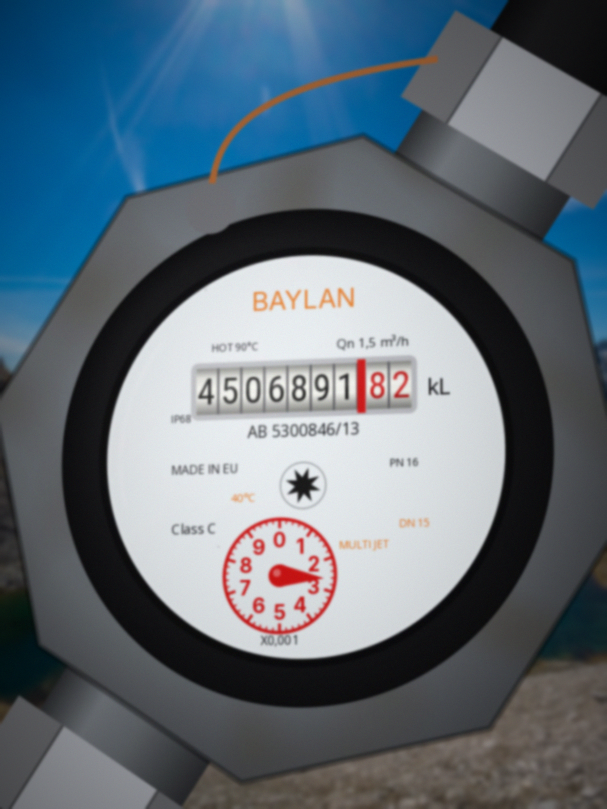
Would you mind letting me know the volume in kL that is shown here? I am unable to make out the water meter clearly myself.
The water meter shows 4506891.822 kL
